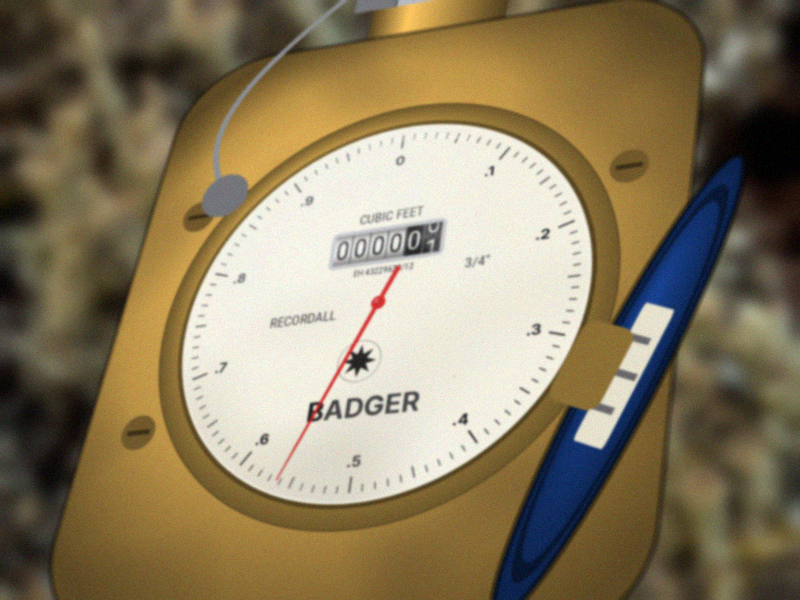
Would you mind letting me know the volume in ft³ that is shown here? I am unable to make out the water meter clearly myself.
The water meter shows 0.56 ft³
